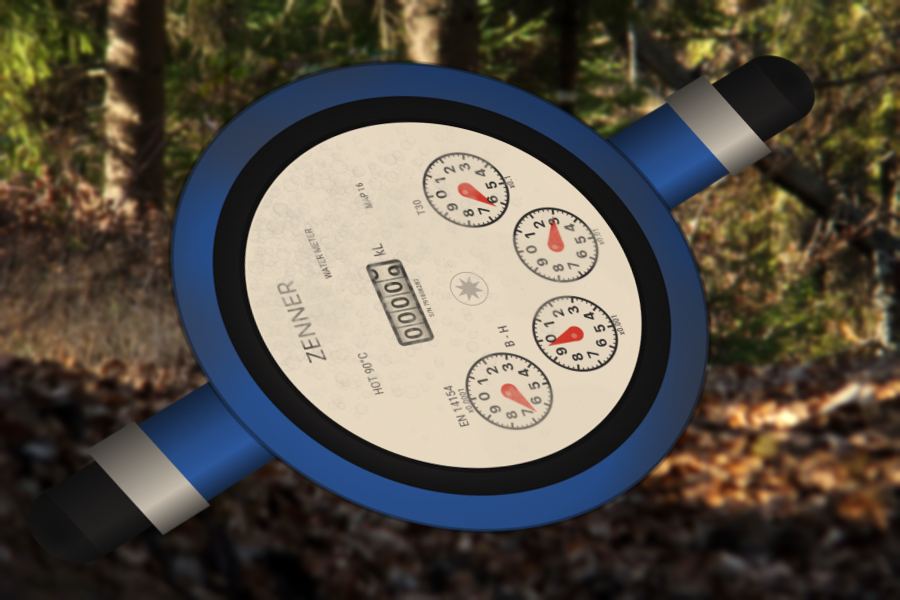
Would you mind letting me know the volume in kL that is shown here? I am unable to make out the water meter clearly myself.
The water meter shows 8.6296 kL
